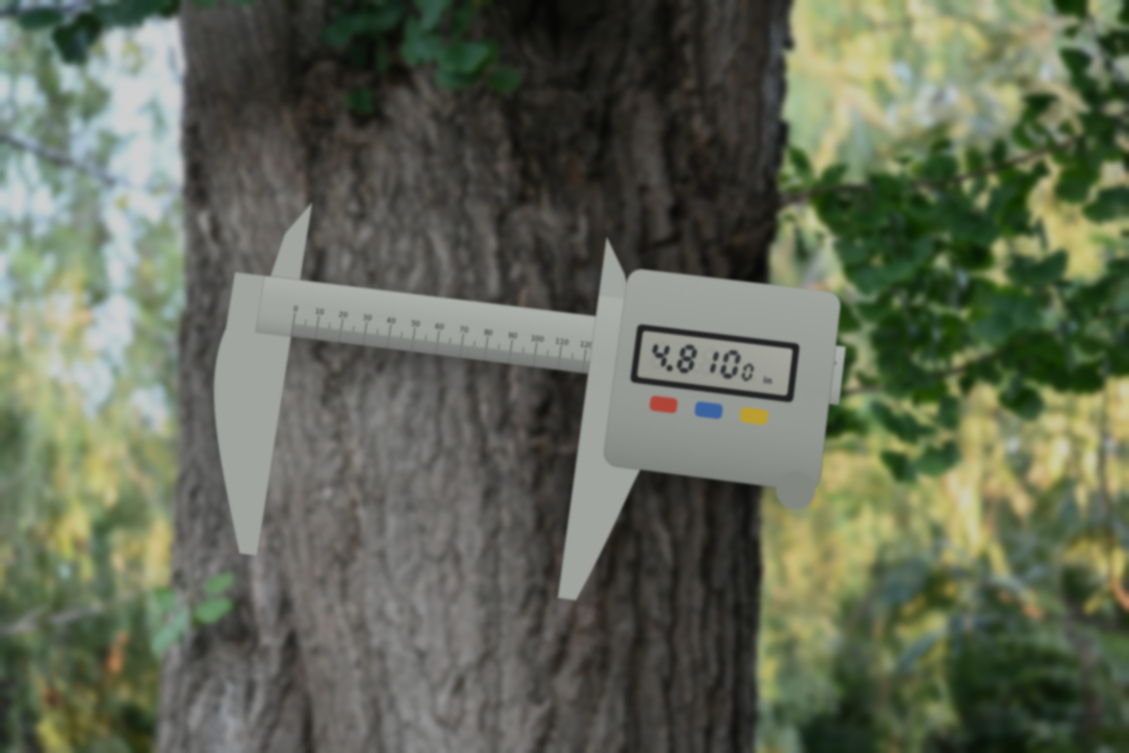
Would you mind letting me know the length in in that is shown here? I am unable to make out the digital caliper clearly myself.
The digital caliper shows 4.8100 in
